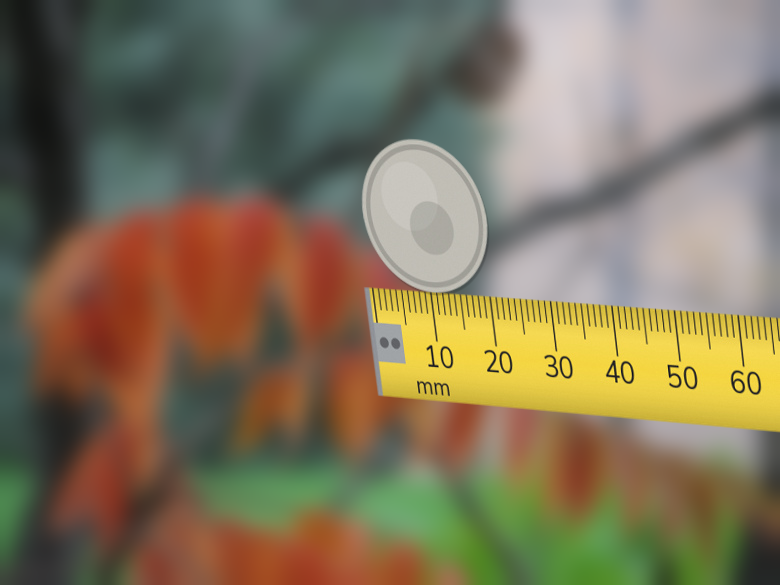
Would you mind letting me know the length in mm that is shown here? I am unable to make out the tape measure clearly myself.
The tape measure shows 21 mm
